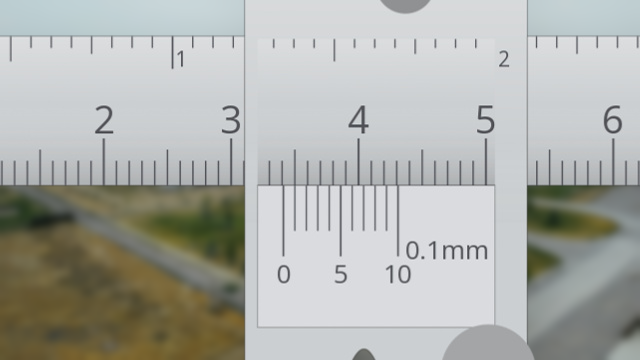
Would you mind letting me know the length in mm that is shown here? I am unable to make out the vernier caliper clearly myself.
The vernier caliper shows 34.1 mm
